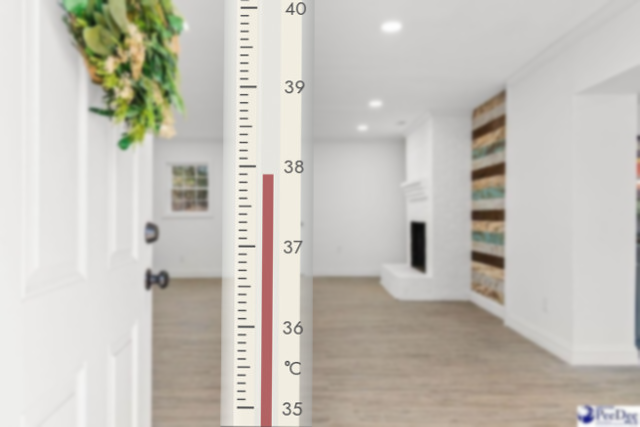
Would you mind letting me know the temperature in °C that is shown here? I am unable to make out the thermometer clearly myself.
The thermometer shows 37.9 °C
